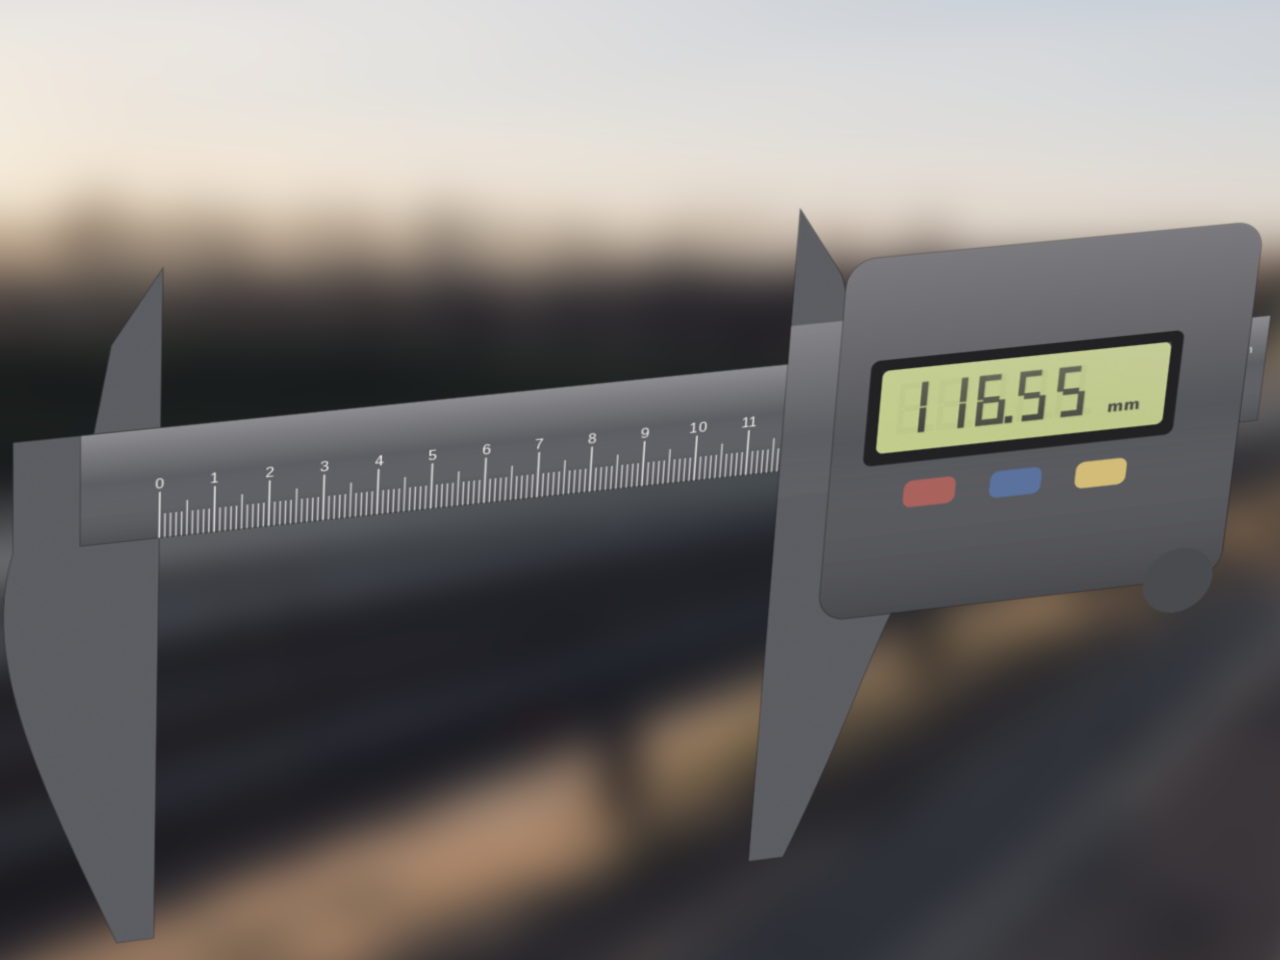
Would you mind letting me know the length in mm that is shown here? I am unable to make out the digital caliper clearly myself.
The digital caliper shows 116.55 mm
